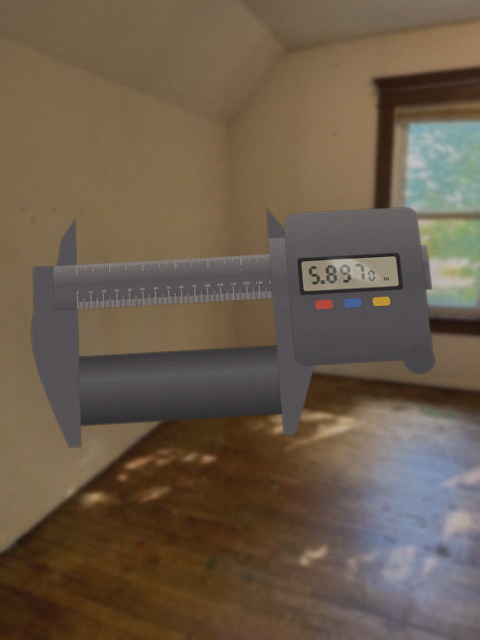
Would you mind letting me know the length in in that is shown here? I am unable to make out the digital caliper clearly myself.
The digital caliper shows 5.8970 in
